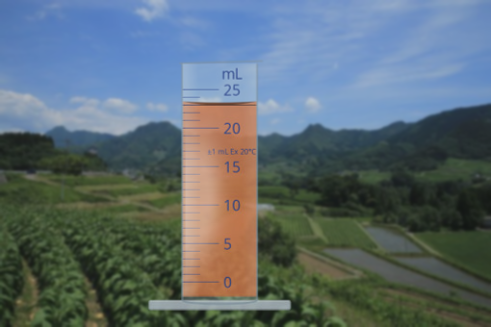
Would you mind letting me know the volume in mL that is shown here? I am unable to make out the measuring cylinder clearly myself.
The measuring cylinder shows 23 mL
